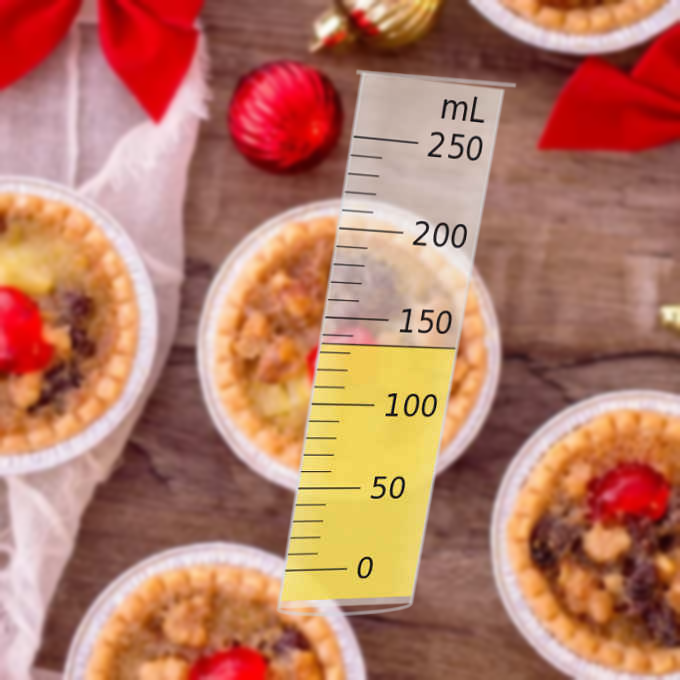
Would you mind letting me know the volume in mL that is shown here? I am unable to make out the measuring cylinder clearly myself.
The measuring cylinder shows 135 mL
